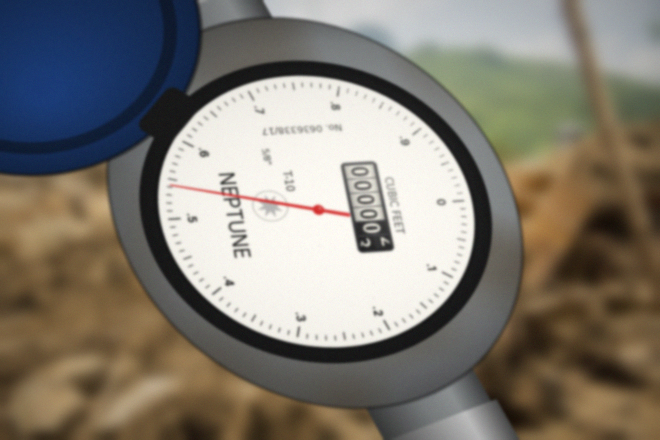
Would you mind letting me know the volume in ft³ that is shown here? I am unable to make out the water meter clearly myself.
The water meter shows 2.54 ft³
